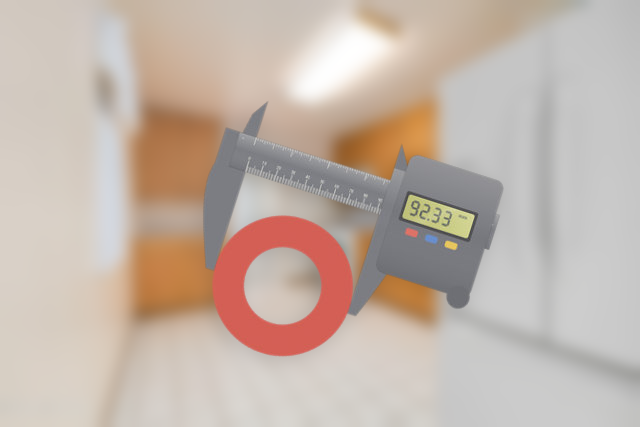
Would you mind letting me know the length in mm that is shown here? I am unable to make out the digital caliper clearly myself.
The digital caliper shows 92.33 mm
